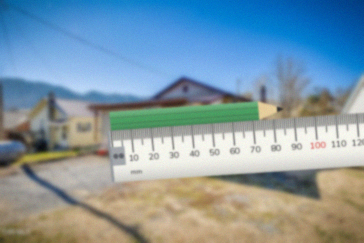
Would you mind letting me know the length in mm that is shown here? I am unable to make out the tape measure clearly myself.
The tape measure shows 85 mm
